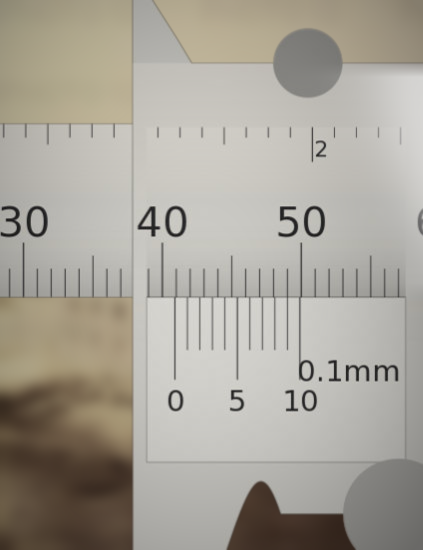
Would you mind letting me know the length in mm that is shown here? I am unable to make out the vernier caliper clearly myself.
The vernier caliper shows 40.9 mm
